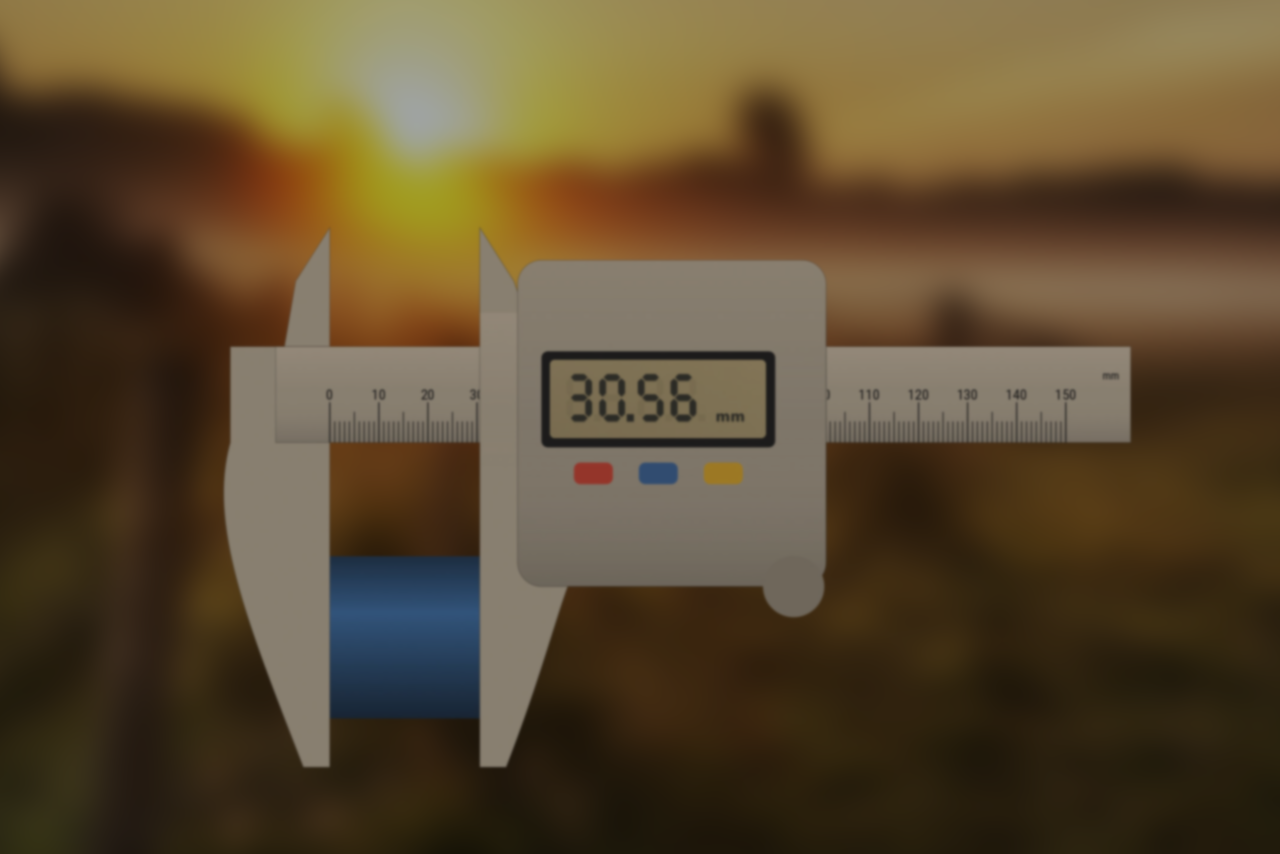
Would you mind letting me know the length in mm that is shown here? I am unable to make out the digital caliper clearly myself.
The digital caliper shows 30.56 mm
